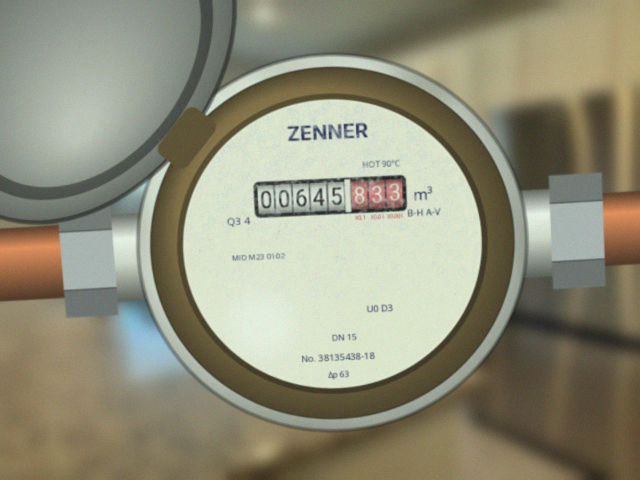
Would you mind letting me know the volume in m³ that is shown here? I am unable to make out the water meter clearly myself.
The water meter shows 645.833 m³
